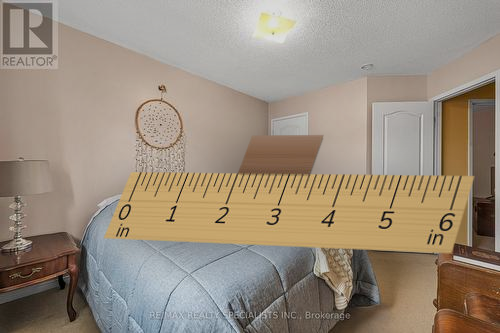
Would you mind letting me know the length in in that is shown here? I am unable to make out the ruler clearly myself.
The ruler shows 1.375 in
